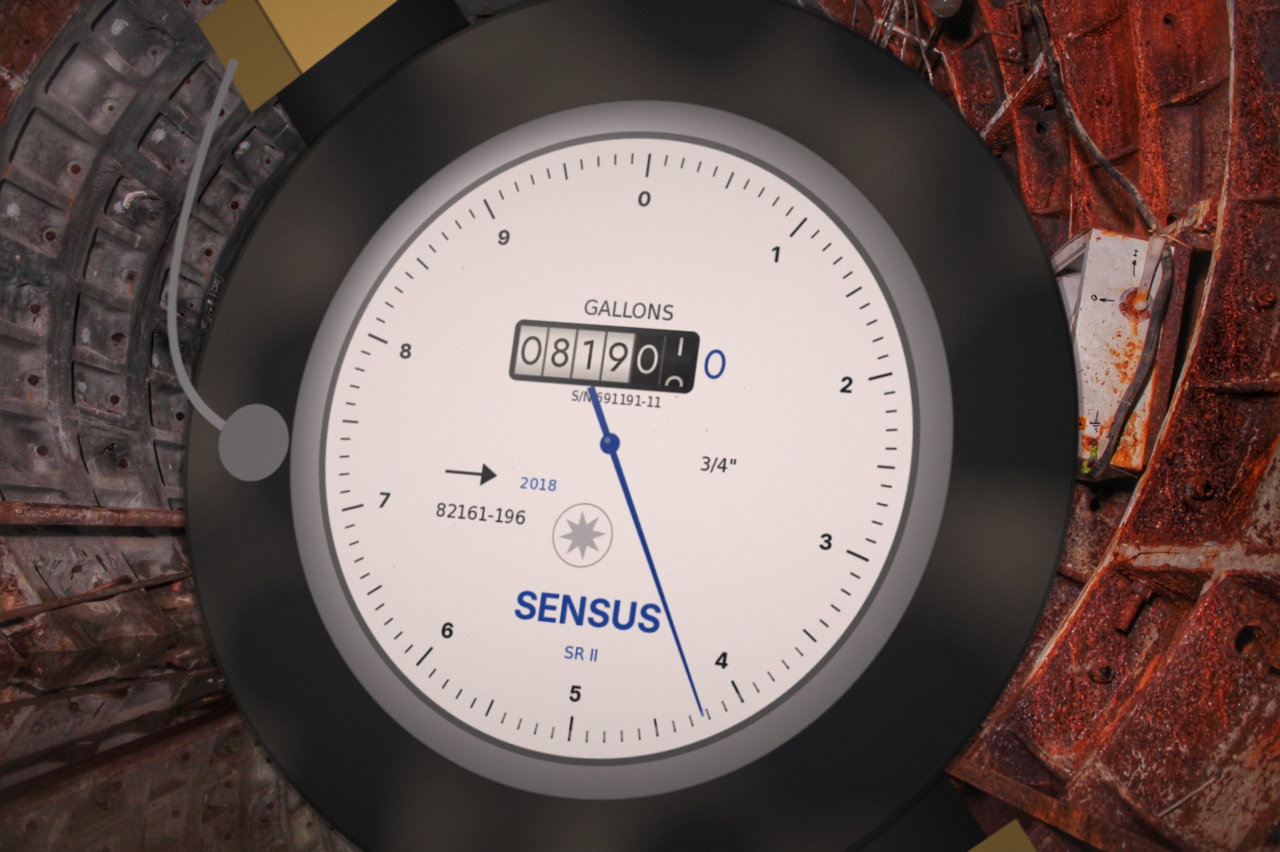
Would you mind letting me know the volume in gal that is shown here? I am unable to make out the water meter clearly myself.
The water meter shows 819014.2 gal
